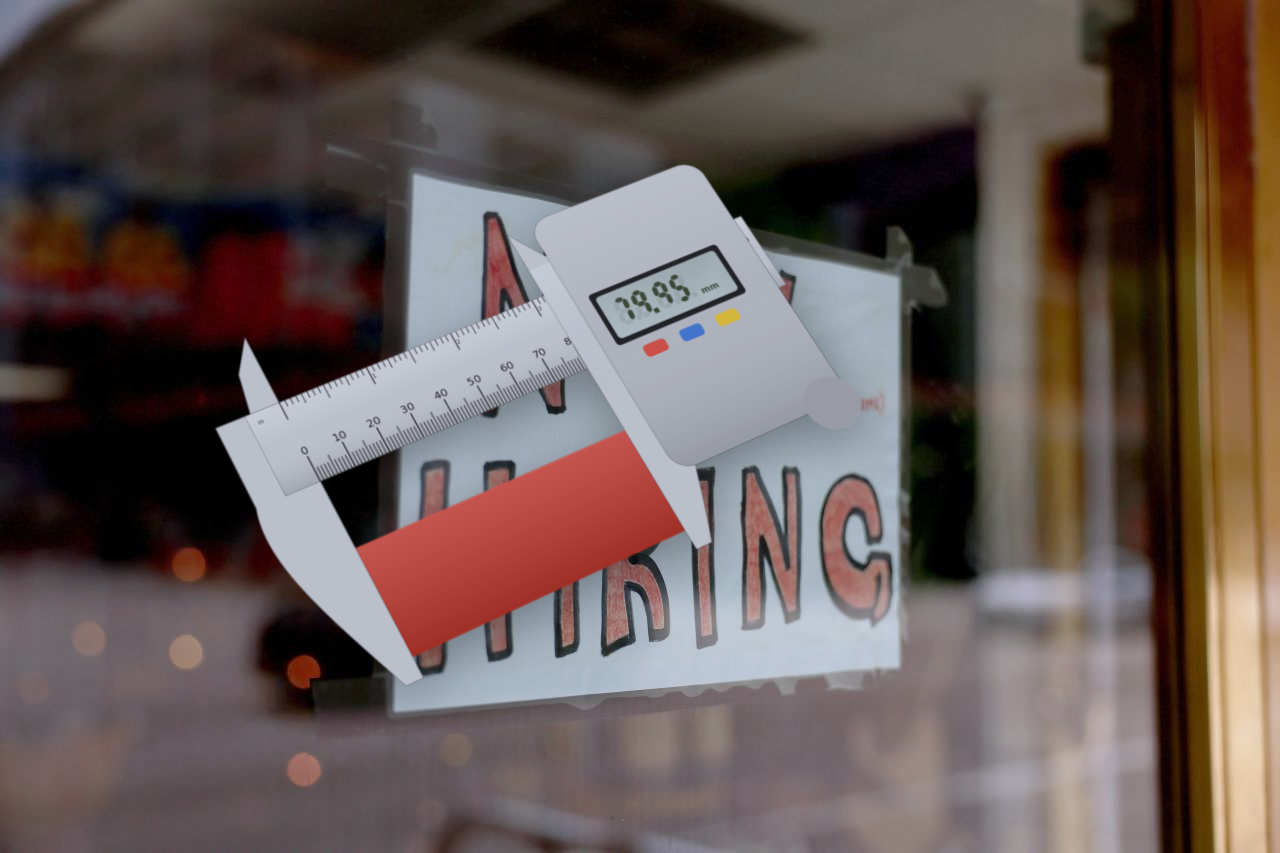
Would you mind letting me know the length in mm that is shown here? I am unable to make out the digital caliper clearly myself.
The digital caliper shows 79.95 mm
